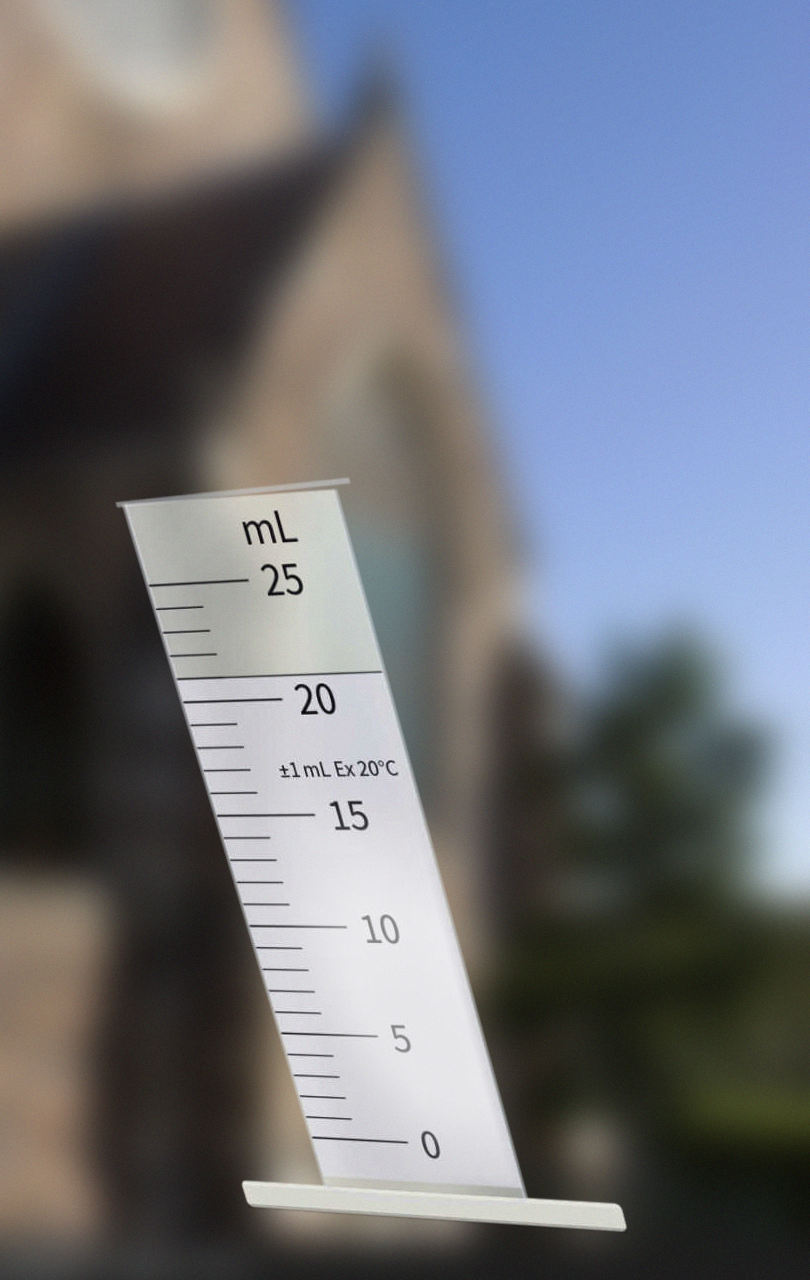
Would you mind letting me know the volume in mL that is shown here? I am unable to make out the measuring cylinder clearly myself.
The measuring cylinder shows 21 mL
